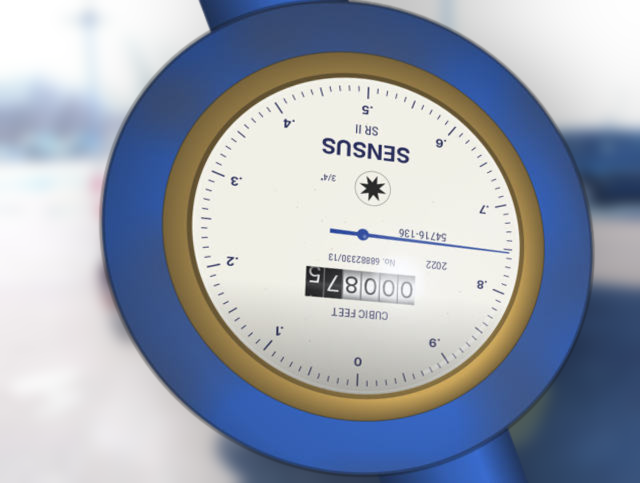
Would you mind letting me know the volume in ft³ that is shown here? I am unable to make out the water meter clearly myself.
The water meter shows 874.75 ft³
